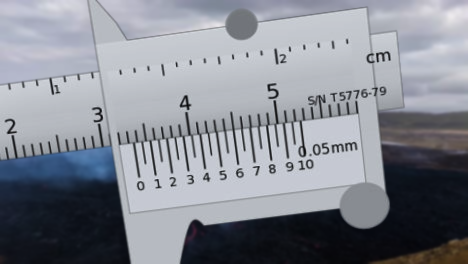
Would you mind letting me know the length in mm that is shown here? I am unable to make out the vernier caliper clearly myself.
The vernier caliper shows 33.6 mm
